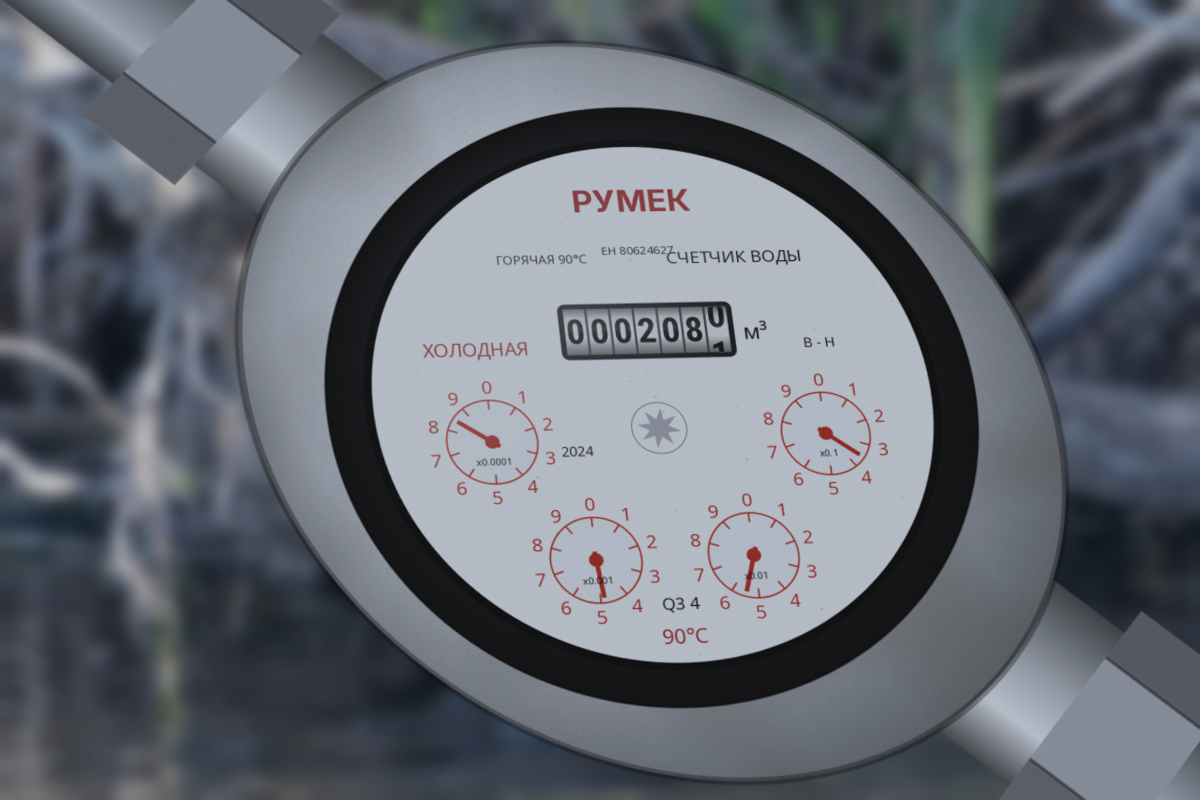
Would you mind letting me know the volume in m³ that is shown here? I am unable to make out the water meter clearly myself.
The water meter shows 2080.3548 m³
